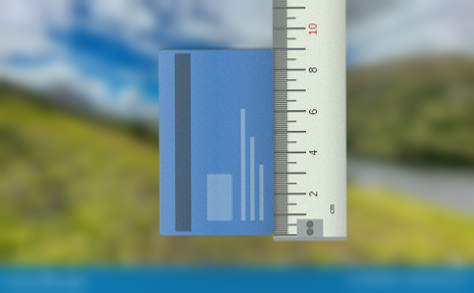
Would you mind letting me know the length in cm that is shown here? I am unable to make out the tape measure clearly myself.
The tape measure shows 9 cm
